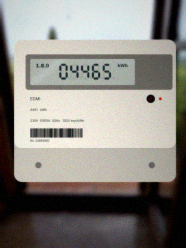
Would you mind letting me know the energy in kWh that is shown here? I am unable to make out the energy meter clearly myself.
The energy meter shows 4465 kWh
